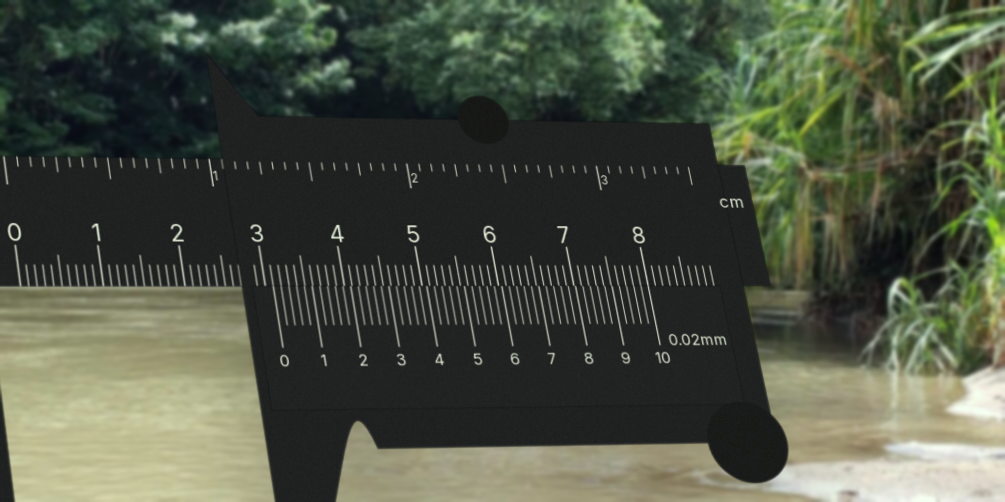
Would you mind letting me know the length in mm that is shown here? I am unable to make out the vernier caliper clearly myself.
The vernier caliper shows 31.0 mm
